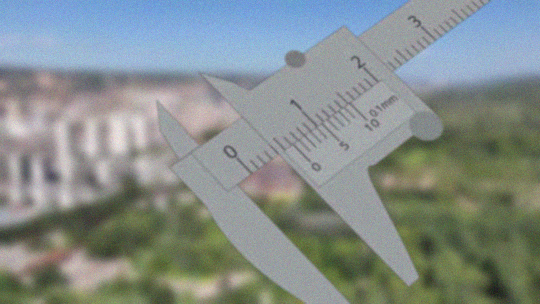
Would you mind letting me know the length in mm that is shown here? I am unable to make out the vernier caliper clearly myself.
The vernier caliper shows 6.2 mm
